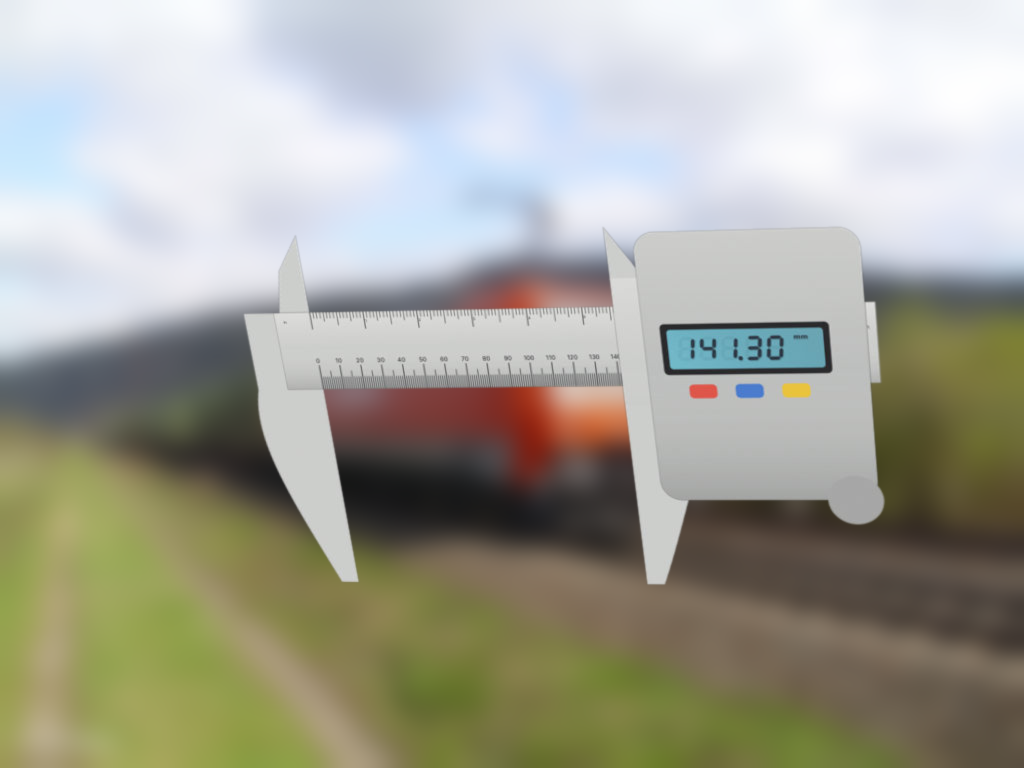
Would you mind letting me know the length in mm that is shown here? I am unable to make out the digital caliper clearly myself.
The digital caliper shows 141.30 mm
